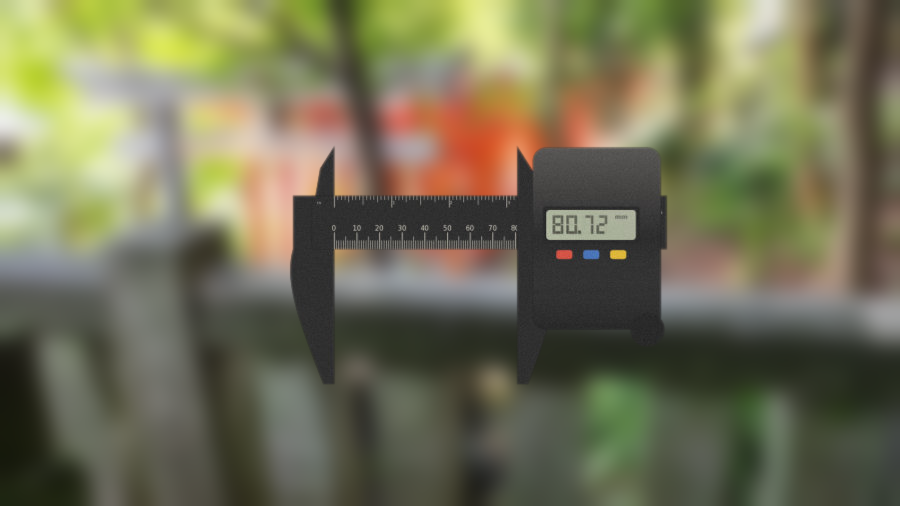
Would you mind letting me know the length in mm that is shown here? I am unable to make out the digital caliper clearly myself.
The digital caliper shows 80.72 mm
